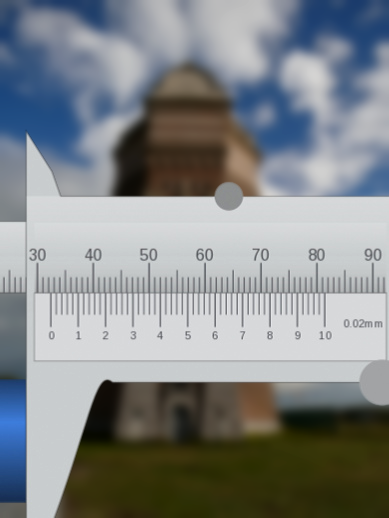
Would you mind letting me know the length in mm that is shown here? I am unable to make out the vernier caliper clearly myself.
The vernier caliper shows 32.4 mm
